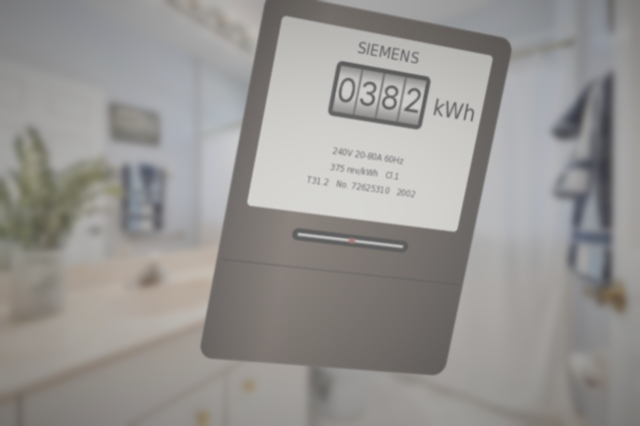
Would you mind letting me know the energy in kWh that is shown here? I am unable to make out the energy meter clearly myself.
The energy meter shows 382 kWh
